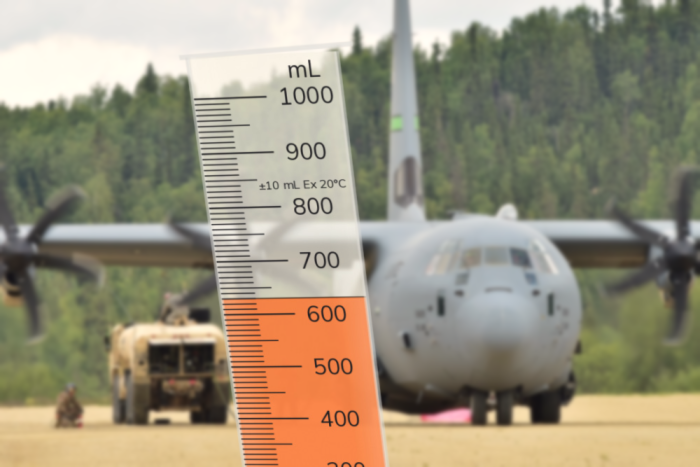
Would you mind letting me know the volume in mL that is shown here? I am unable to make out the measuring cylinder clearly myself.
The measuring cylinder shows 630 mL
